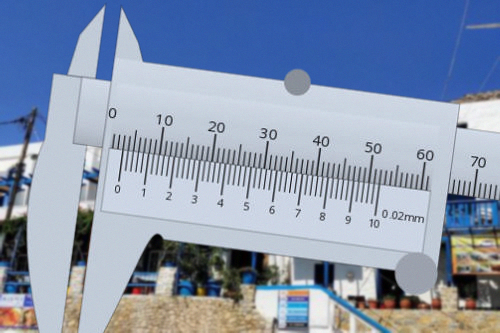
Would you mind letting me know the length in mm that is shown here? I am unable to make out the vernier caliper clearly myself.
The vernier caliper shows 3.0 mm
